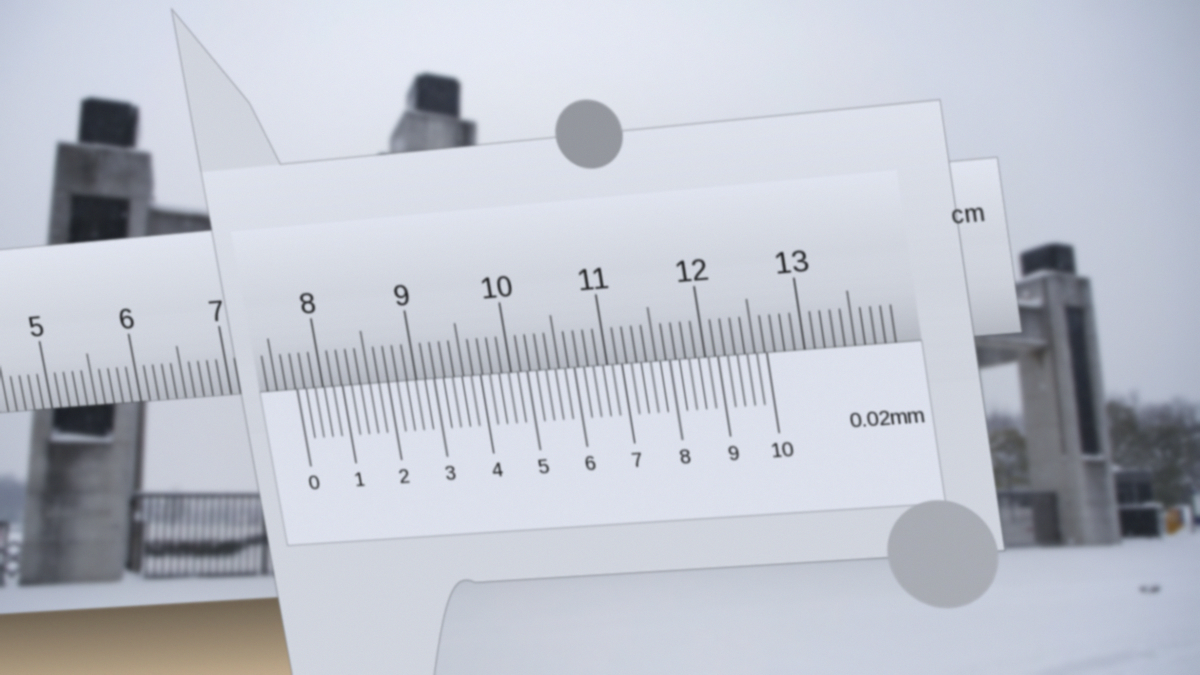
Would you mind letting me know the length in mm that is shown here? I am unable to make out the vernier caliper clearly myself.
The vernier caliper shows 77.2 mm
